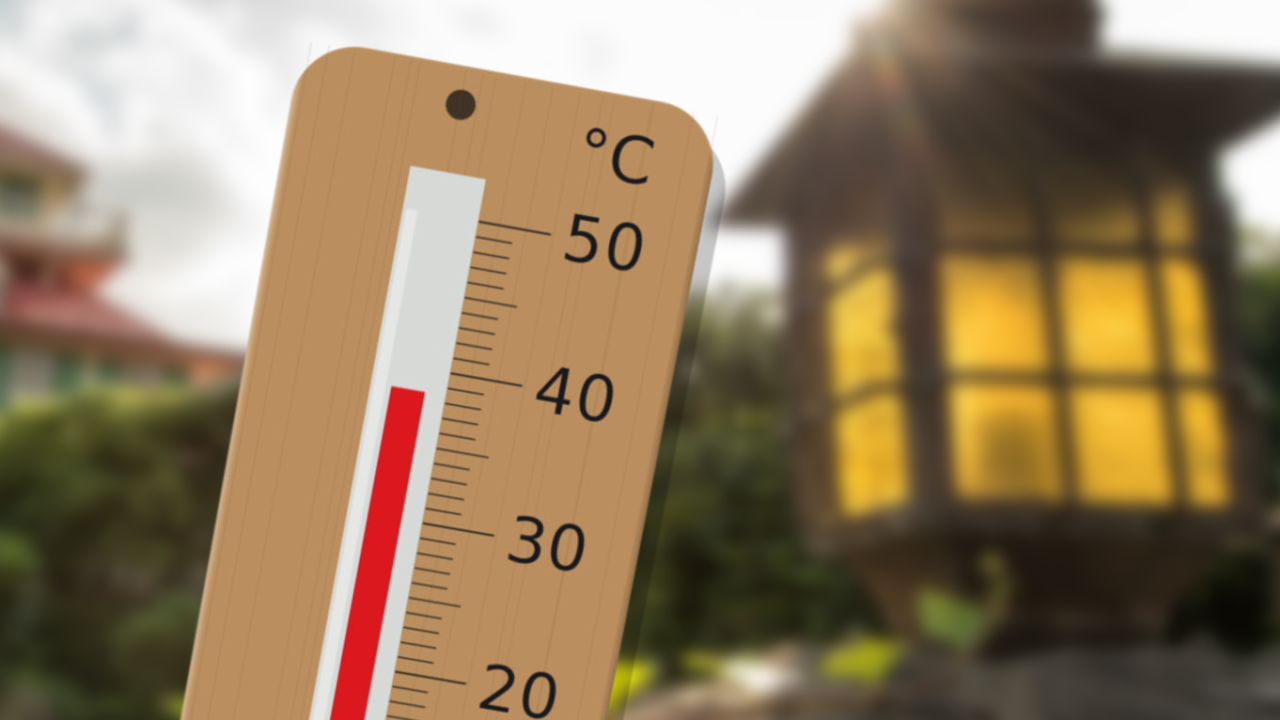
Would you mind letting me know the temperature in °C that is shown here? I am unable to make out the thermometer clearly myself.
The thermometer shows 38.5 °C
